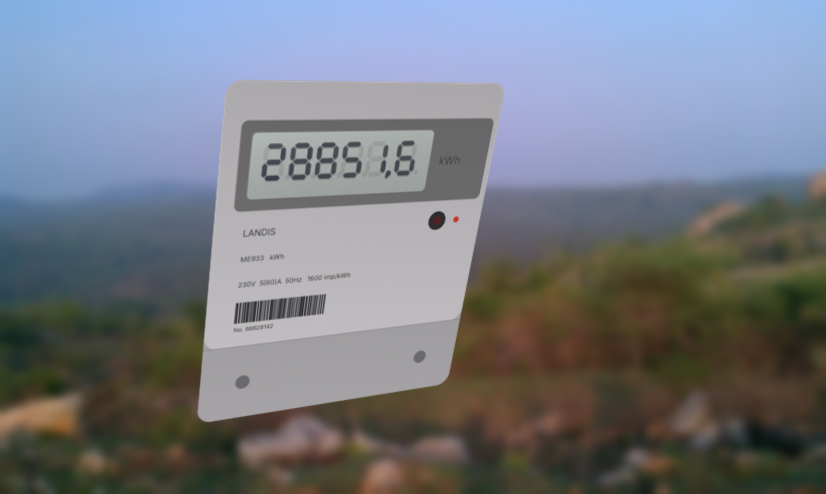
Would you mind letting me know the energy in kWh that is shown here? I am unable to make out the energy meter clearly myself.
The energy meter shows 28851.6 kWh
